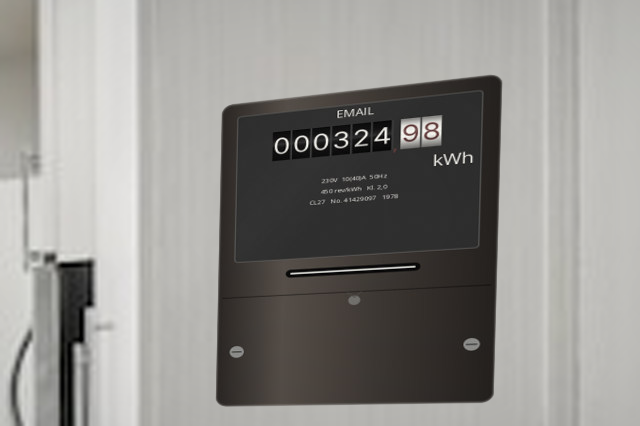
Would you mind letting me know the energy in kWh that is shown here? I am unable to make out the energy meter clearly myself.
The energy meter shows 324.98 kWh
